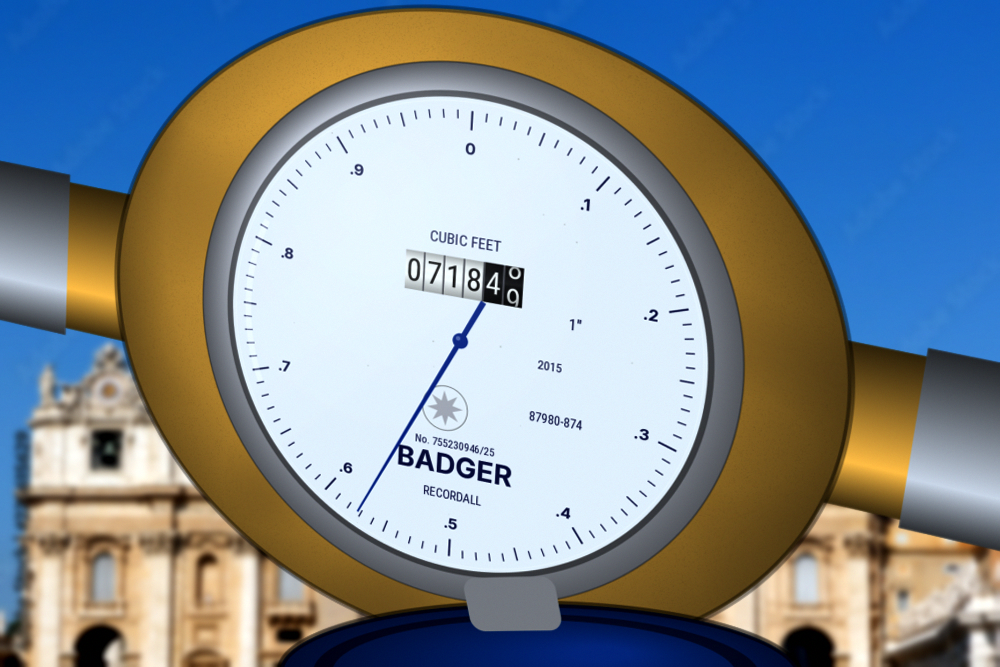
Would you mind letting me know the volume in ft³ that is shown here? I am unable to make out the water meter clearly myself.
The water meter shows 71848.57 ft³
